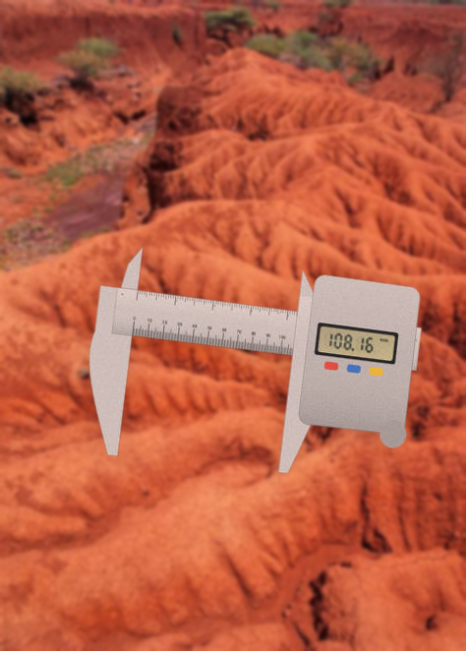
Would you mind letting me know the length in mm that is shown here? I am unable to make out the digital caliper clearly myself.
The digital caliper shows 108.16 mm
